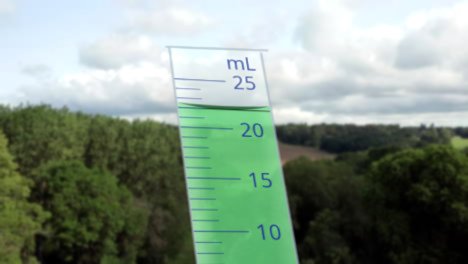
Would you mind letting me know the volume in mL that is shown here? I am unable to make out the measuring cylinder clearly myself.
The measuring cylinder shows 22 mL
